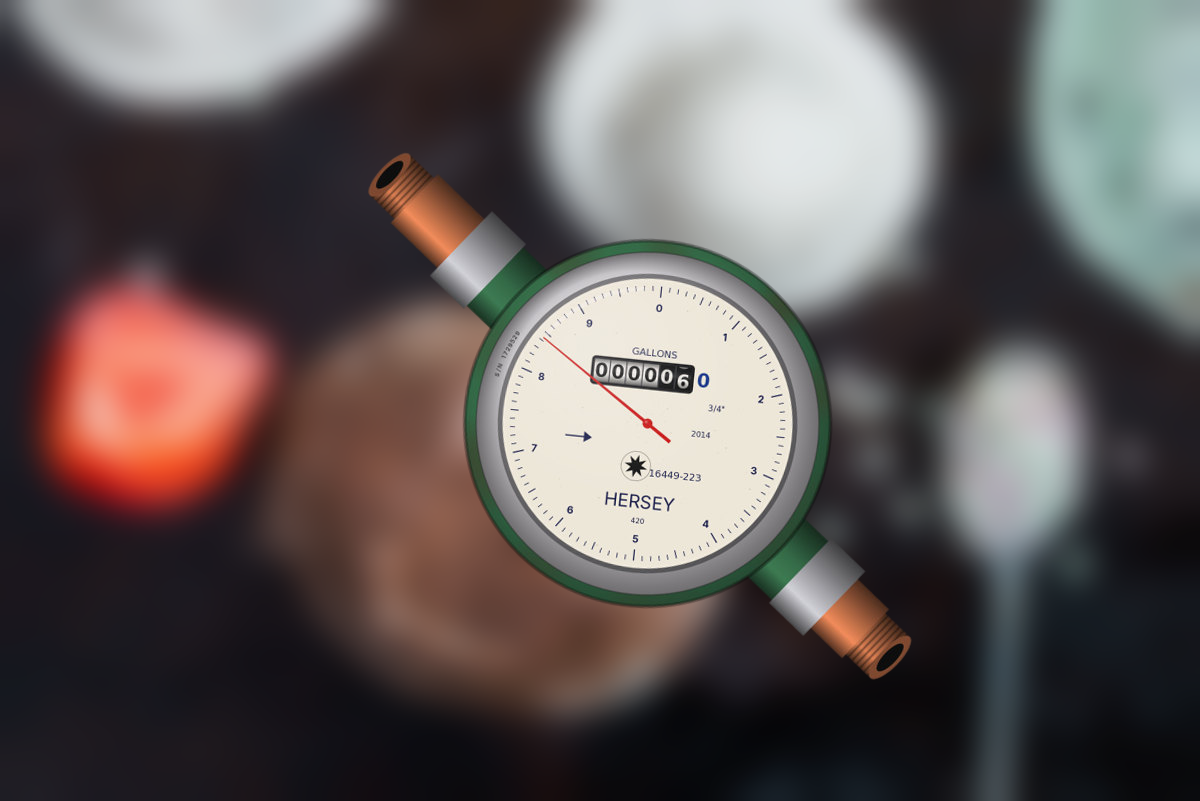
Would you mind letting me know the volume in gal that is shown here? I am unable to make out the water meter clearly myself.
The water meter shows 58.4 gal
